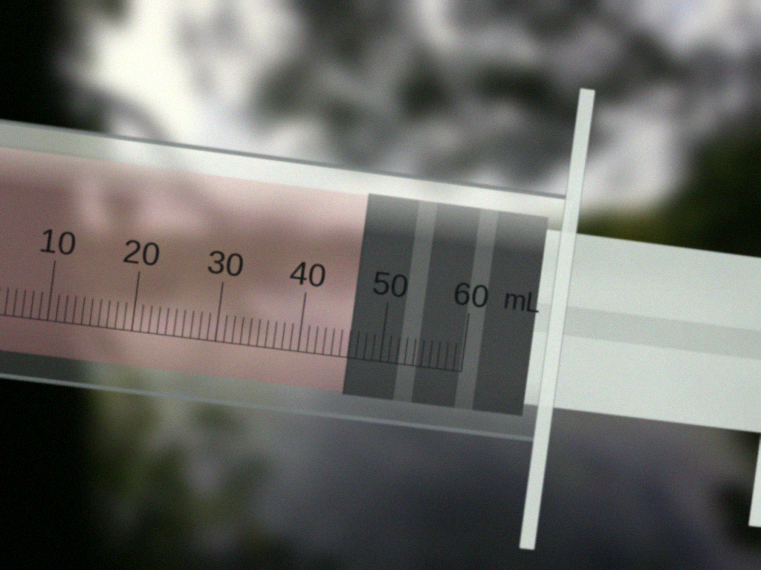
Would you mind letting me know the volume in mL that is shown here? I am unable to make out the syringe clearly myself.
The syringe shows 46 mL
